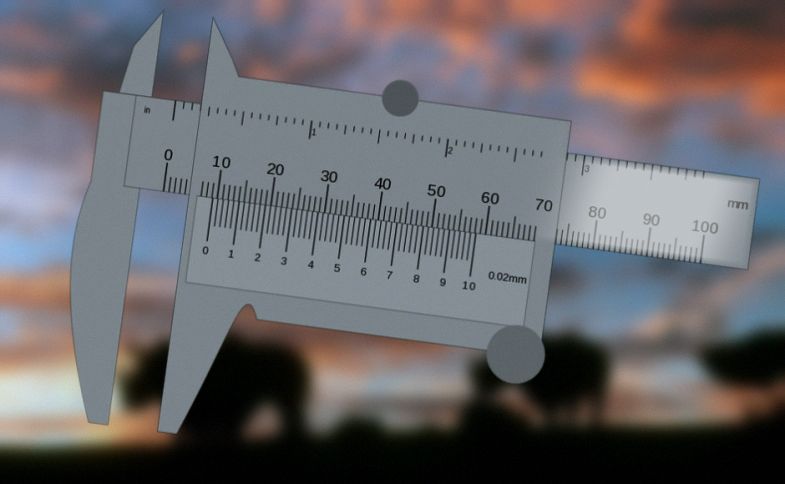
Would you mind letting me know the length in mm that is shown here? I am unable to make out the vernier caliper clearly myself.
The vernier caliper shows 9.2 mm
